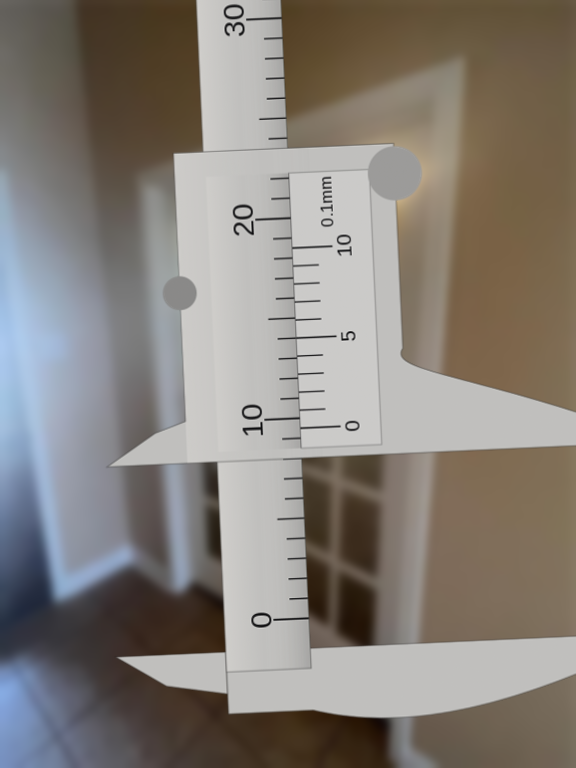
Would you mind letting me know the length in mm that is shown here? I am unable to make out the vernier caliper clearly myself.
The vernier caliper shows 9.5 mm
